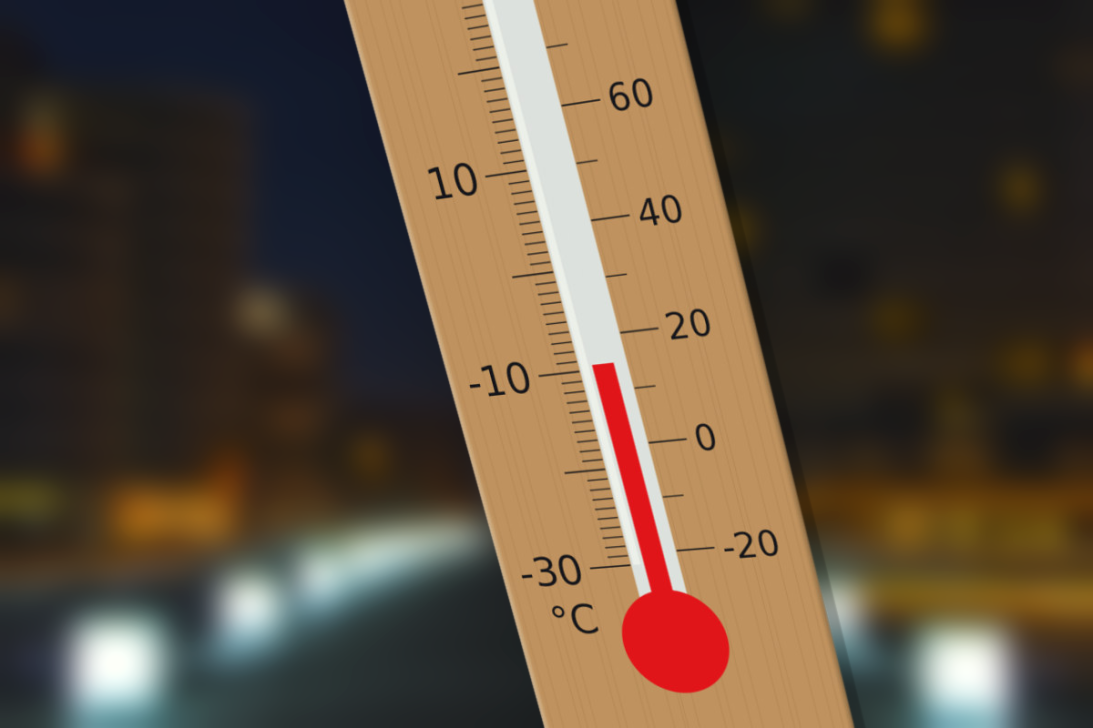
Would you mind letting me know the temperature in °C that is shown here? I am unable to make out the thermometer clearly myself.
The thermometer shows -9.5 °C
